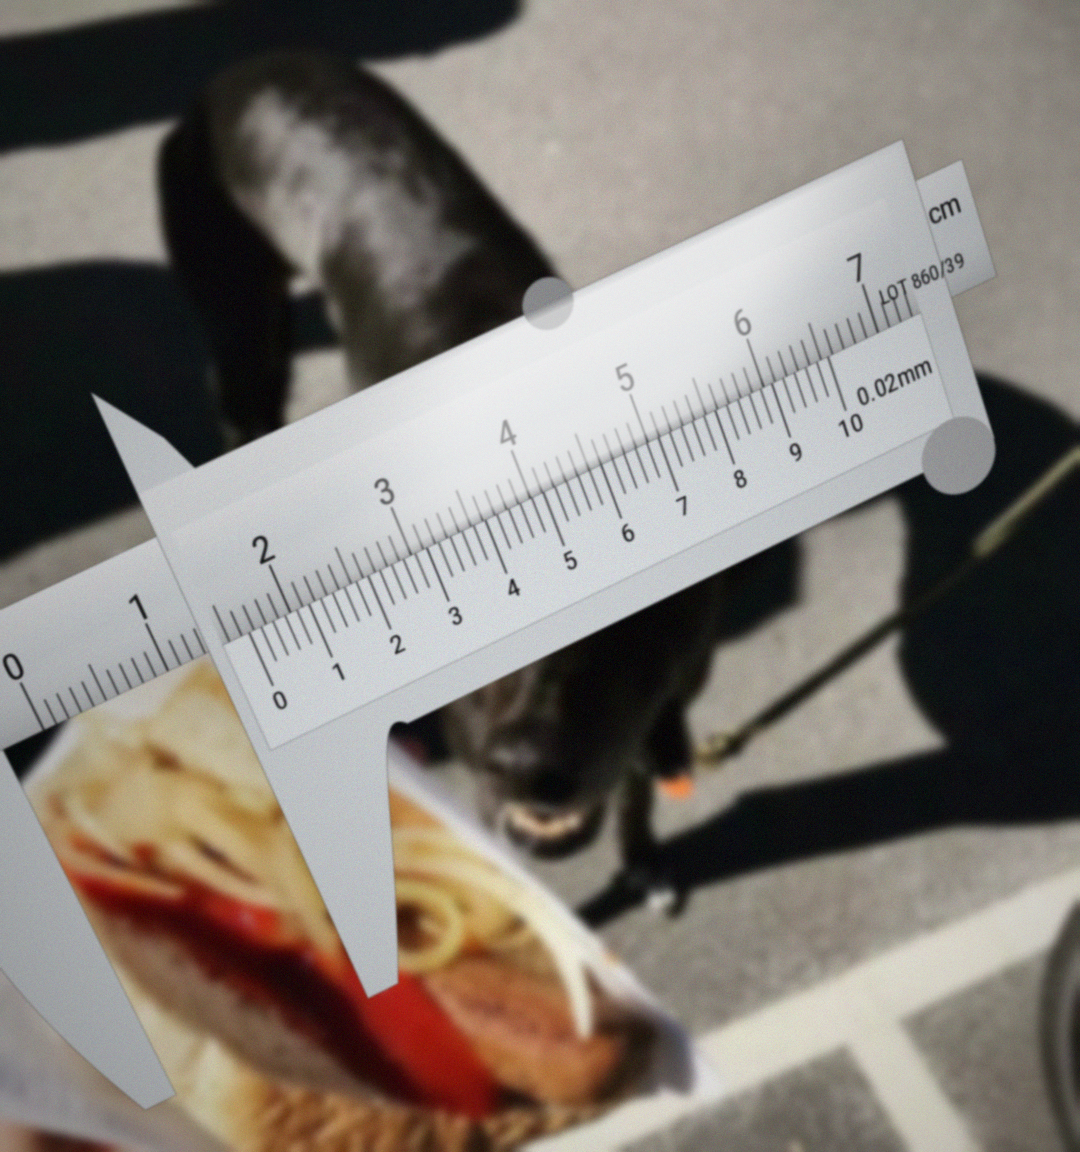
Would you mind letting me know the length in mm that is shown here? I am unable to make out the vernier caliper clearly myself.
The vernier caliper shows 16.6 mm
